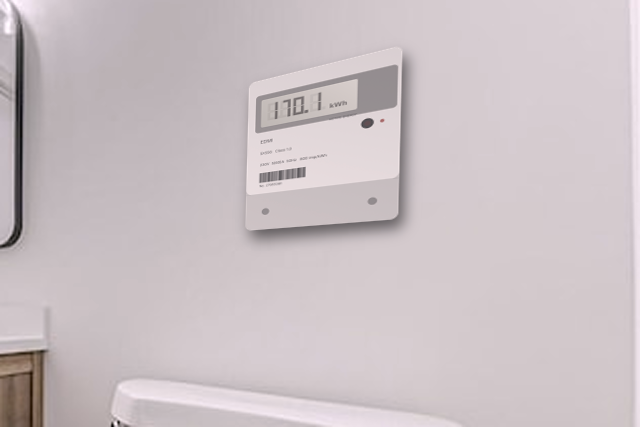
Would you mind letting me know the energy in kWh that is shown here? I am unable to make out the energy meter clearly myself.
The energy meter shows 170.1 kWh
